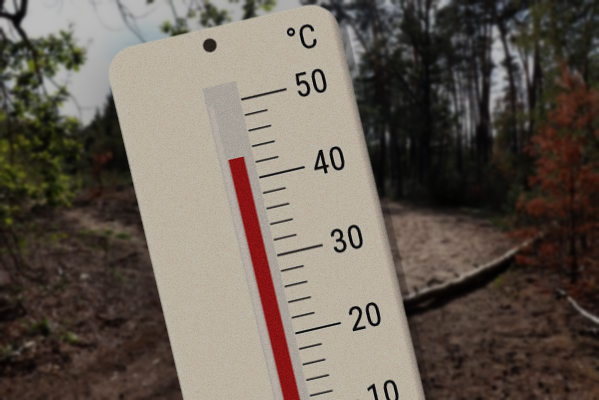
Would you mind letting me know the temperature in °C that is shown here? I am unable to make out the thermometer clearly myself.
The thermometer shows 43 °C
